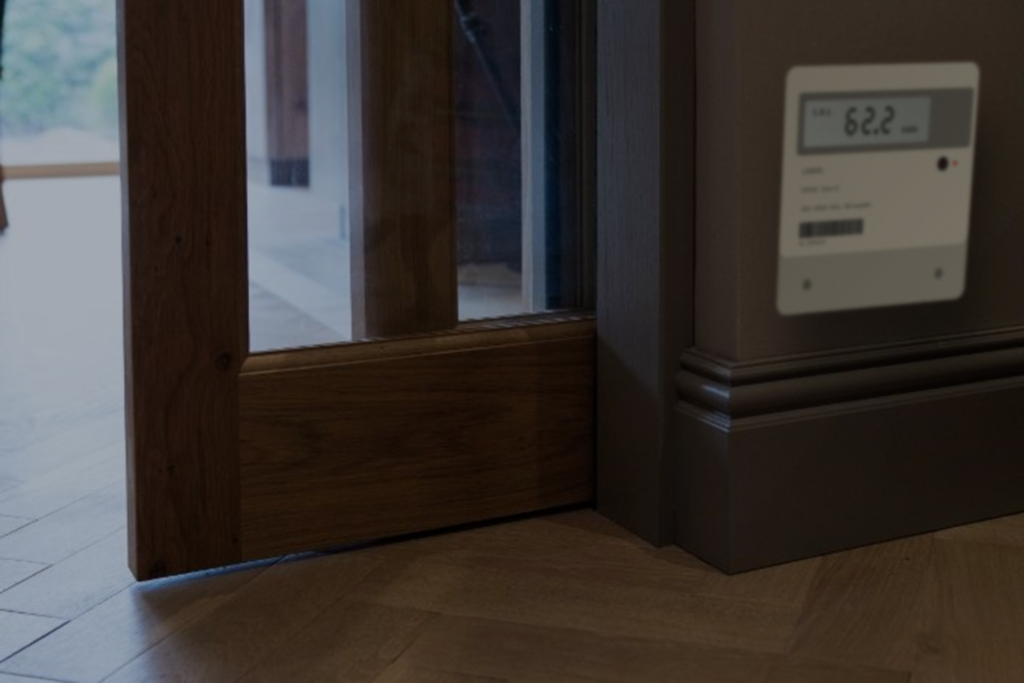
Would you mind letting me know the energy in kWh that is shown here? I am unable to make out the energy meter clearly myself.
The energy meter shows 62.2 kWh
